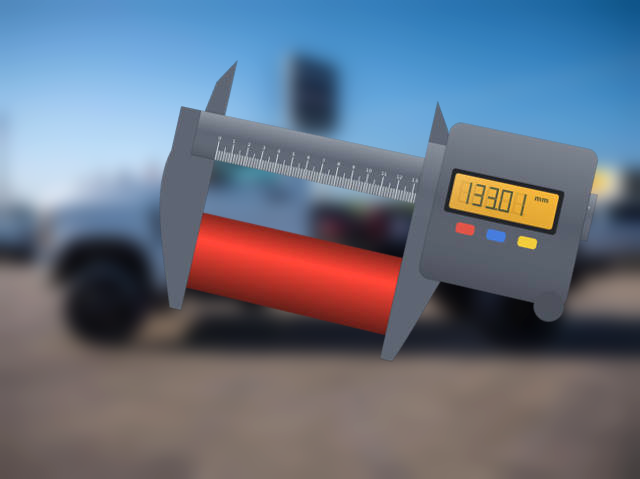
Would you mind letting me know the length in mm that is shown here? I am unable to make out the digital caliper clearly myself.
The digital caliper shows 133.01 mm
